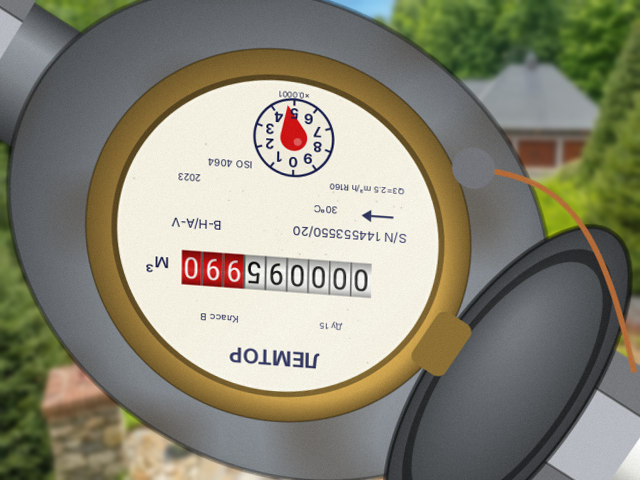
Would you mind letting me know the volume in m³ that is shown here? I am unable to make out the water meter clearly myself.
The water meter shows 95.9904 m³
